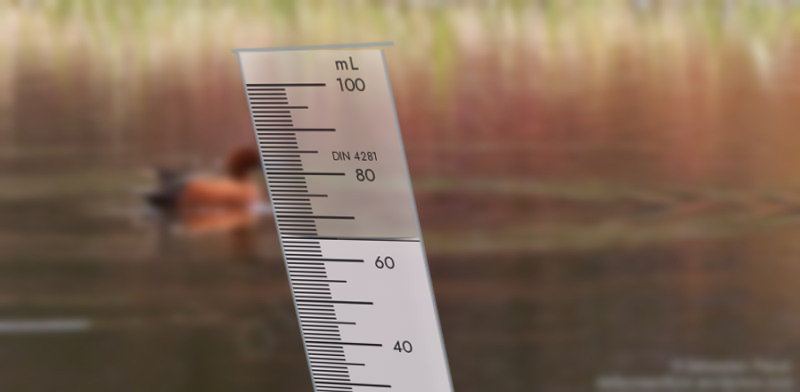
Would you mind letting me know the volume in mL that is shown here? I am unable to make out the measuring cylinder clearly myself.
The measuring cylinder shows 65 mL
